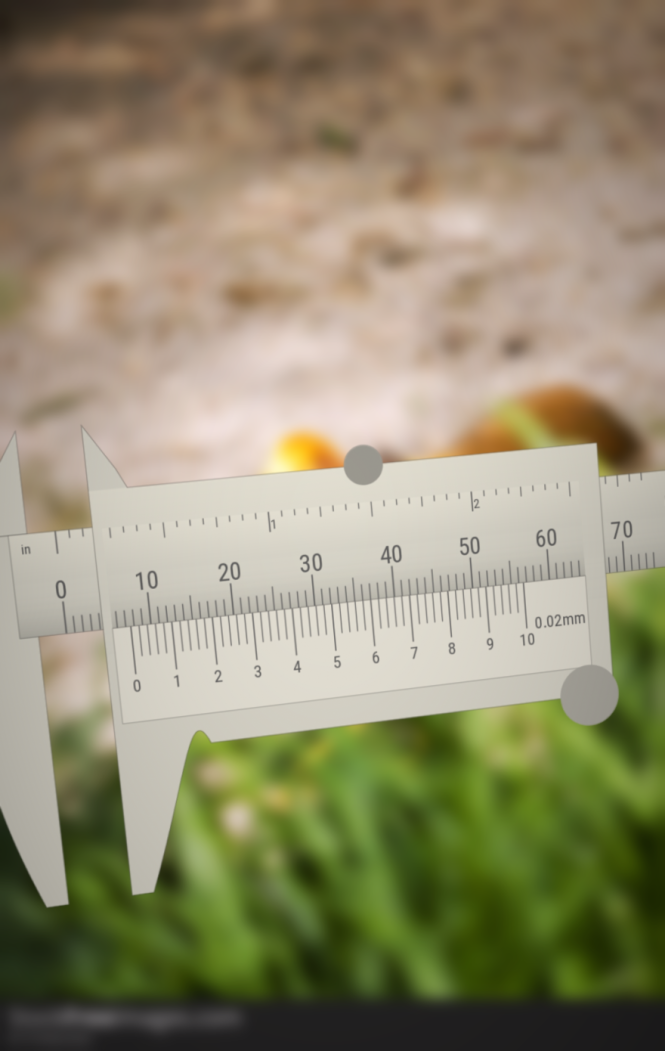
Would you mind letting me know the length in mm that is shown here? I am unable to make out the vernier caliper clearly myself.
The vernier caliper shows 7.6 mm
